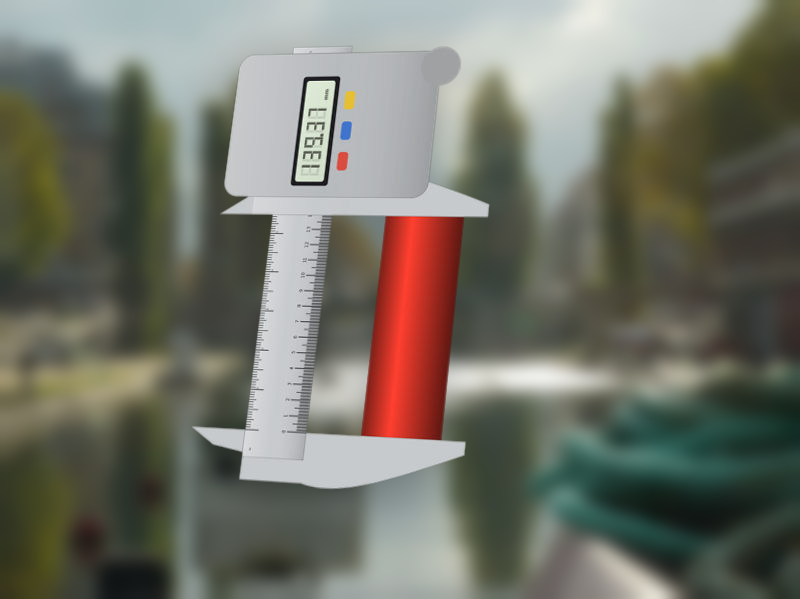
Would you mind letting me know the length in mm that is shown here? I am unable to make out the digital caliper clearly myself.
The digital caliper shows 139.37 mm
